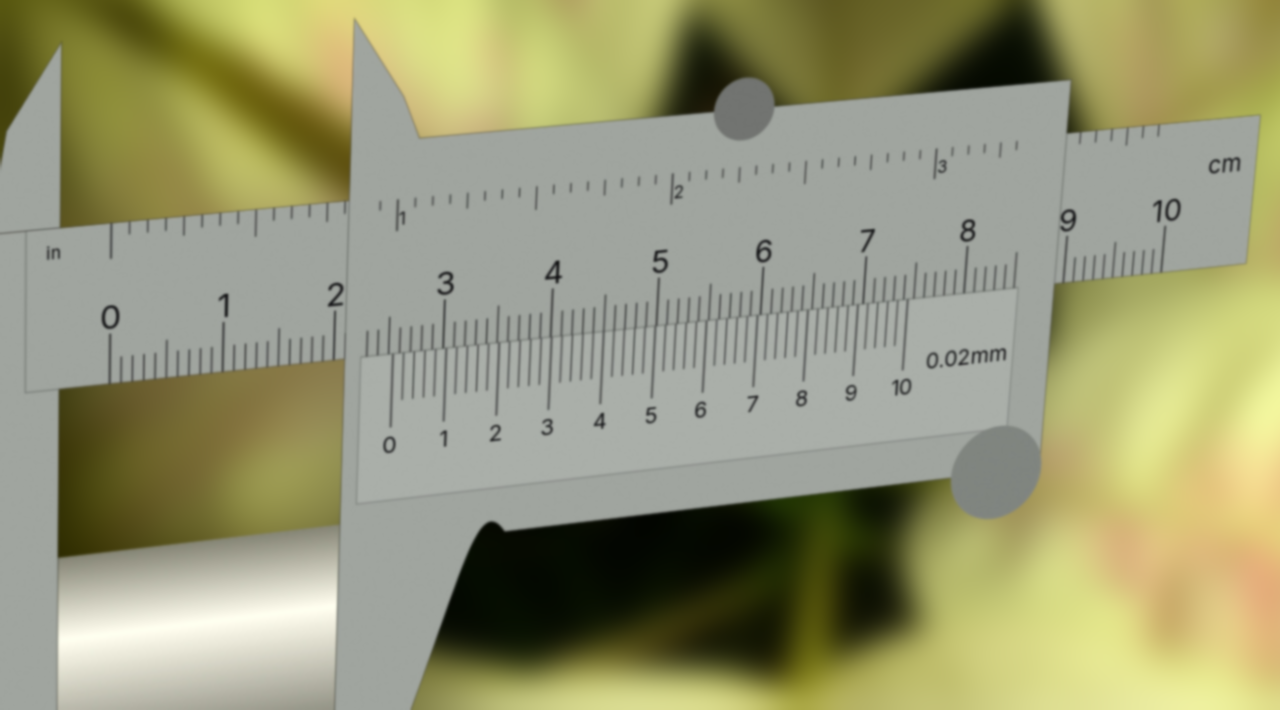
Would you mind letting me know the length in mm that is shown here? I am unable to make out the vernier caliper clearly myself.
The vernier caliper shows 25.4 mm
